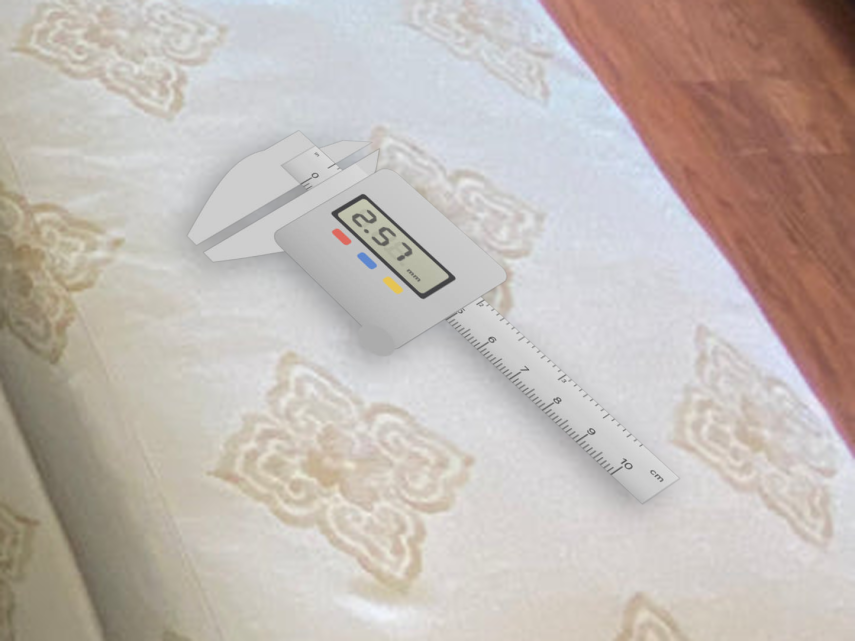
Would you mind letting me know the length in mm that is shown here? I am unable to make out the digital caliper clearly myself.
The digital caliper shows 2.57 mm
